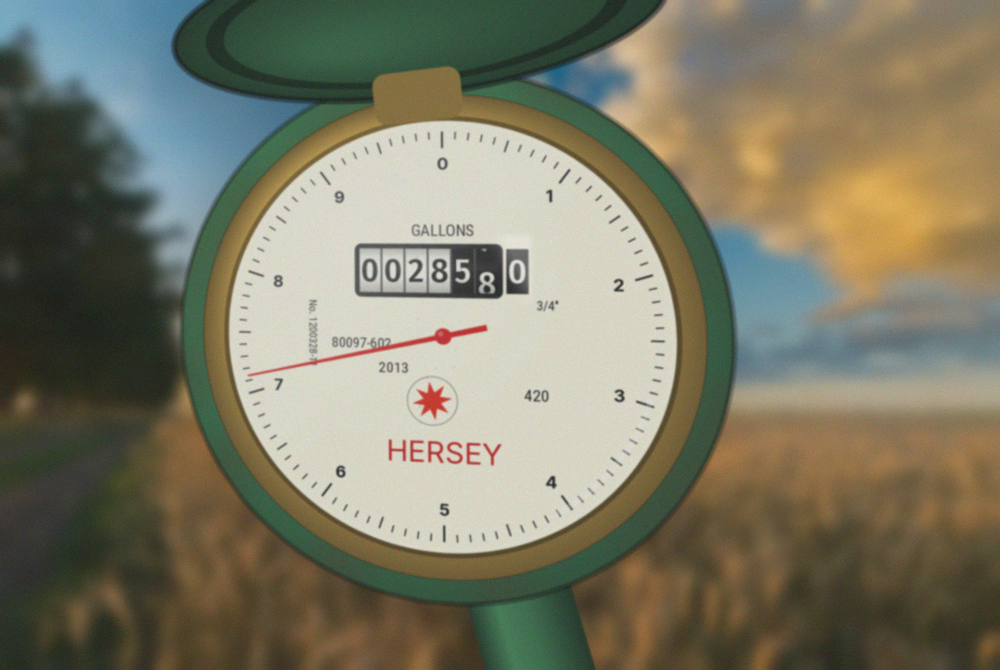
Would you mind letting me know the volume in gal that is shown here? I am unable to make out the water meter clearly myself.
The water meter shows 28577.1 gal
